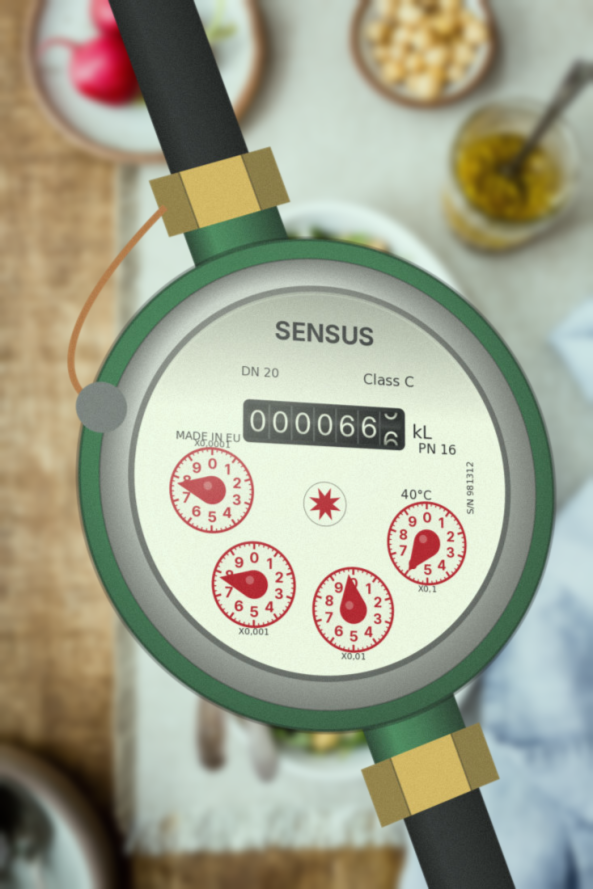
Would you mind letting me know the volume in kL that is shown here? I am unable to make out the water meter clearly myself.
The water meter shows 665.5977 kL
